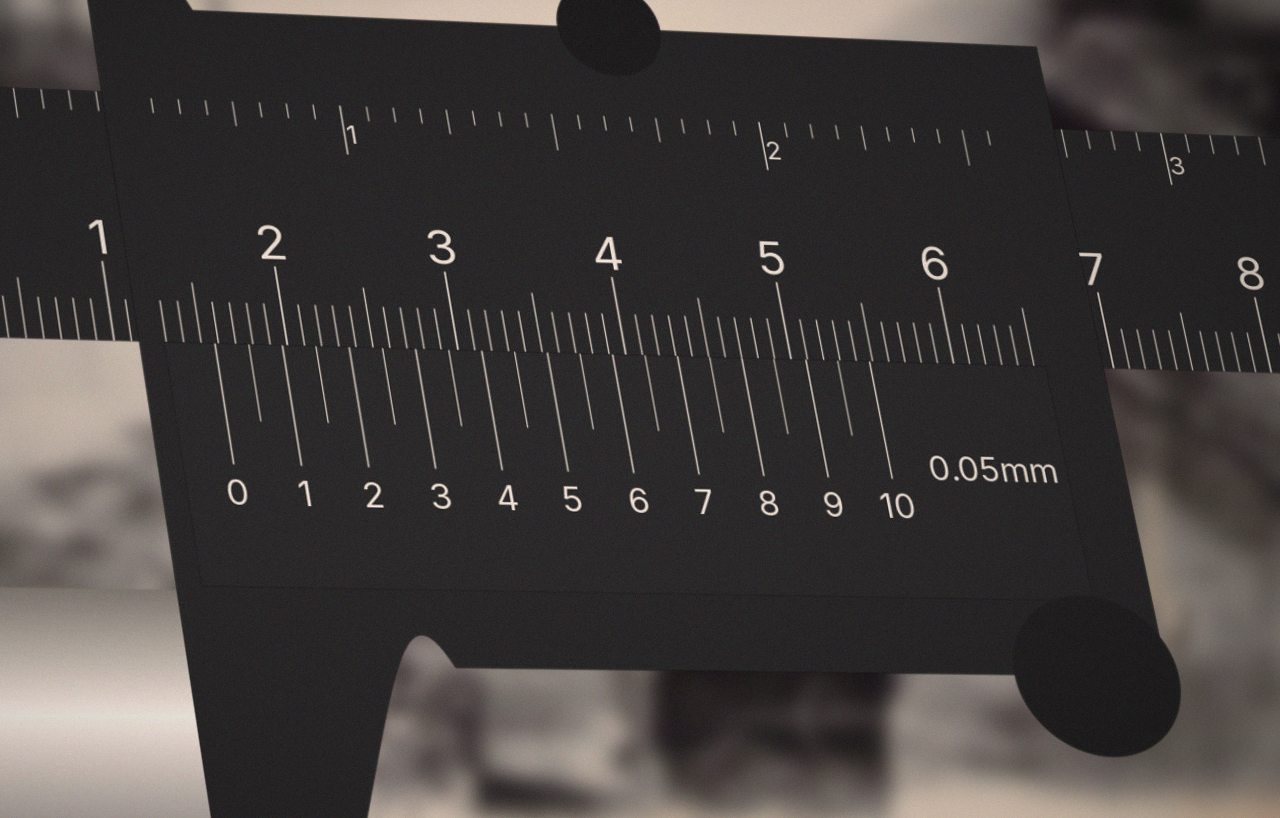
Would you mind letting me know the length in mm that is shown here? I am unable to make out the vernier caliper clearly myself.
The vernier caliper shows 15.8 mm
